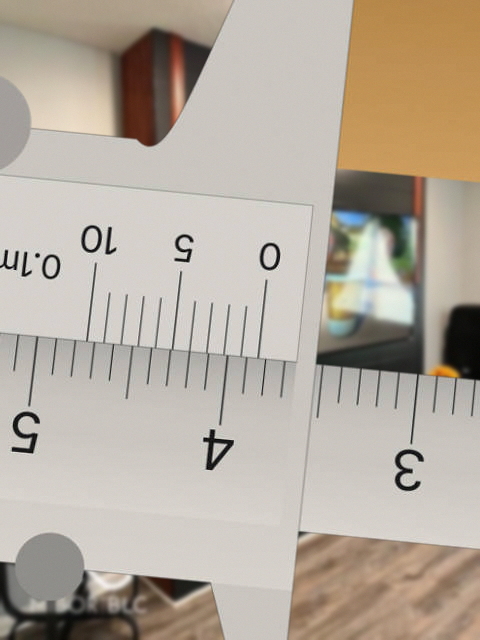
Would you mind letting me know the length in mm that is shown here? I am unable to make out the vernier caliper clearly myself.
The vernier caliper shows 38.4 mm
